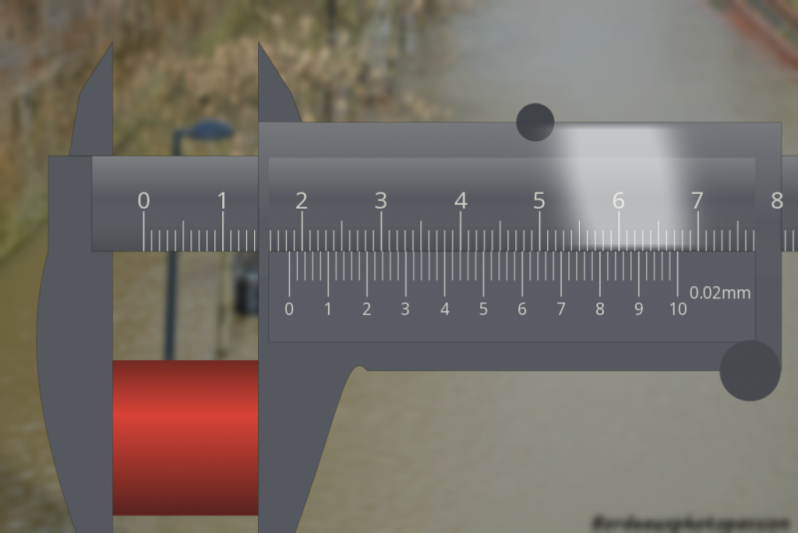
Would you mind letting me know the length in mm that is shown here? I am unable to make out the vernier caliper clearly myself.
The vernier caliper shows 18.4 mm
